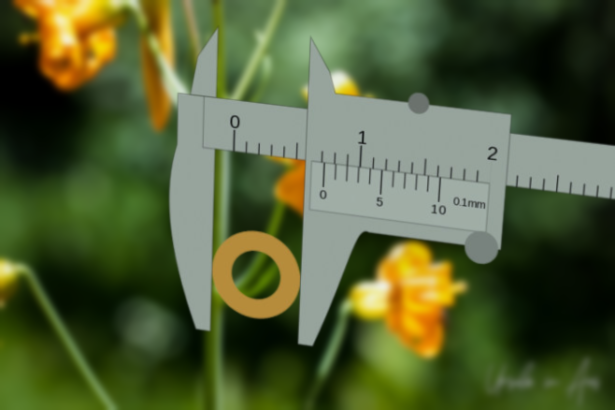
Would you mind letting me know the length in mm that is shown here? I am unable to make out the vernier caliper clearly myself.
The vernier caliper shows 7.2 mm
